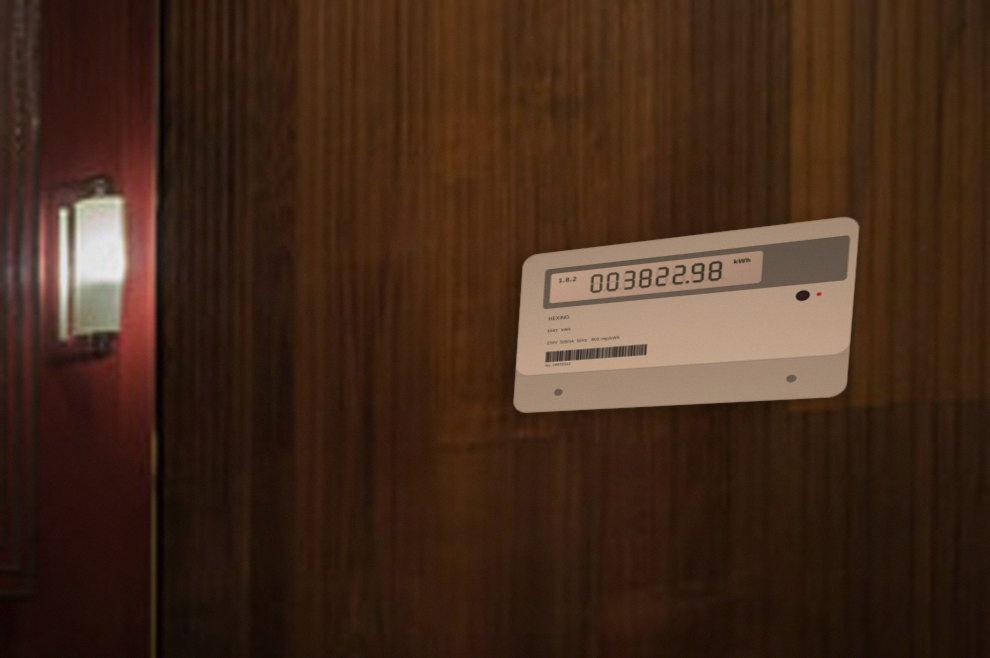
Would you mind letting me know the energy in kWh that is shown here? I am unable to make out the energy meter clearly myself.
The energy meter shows 3822.98 kWh
